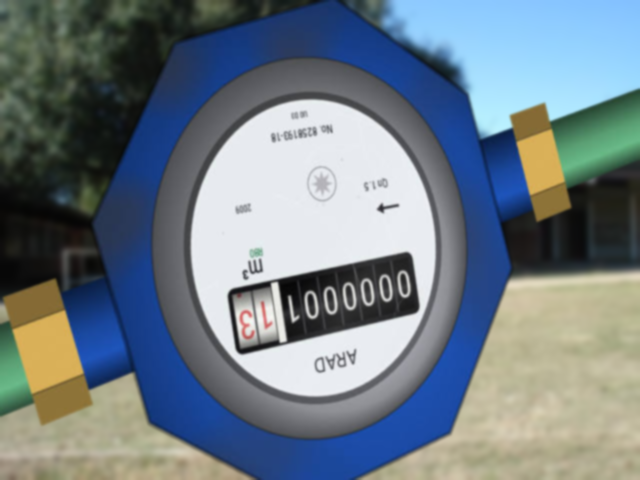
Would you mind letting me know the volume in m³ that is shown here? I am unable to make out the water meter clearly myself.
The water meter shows 1.13 m³
